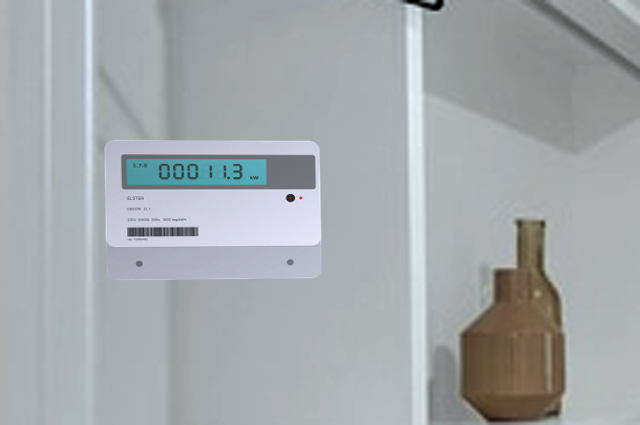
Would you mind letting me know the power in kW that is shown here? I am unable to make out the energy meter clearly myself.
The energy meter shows 11.3 kW
